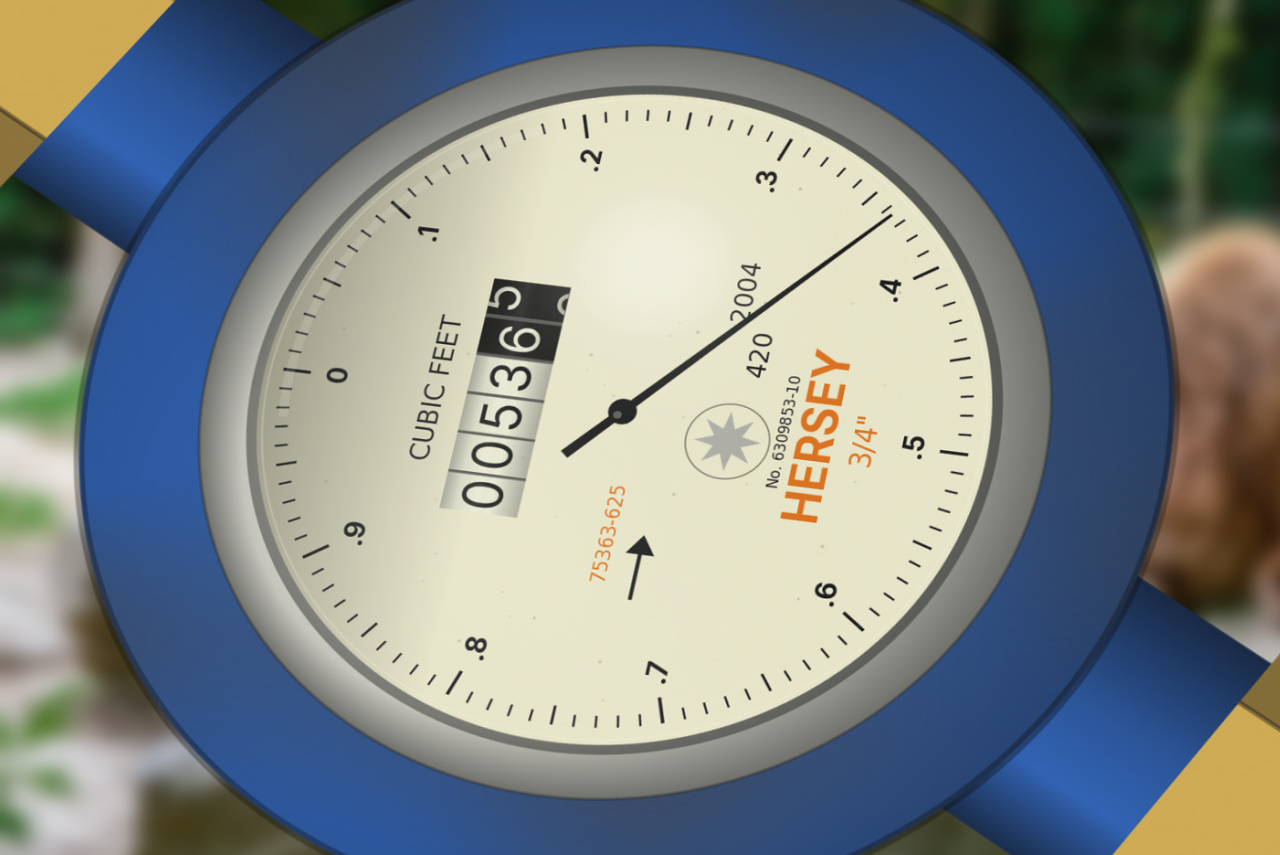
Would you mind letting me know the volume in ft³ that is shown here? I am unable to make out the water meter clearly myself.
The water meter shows 5365.36 ft³
